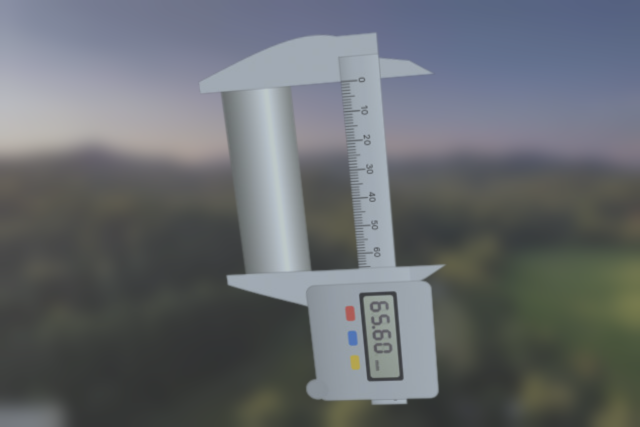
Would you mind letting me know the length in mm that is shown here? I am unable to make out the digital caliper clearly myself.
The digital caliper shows 65.60 mm
